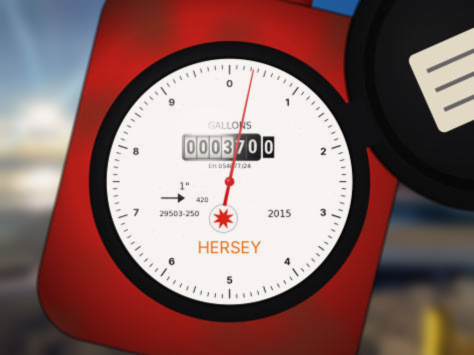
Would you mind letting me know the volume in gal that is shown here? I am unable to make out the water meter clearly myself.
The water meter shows 3700.3 gal
